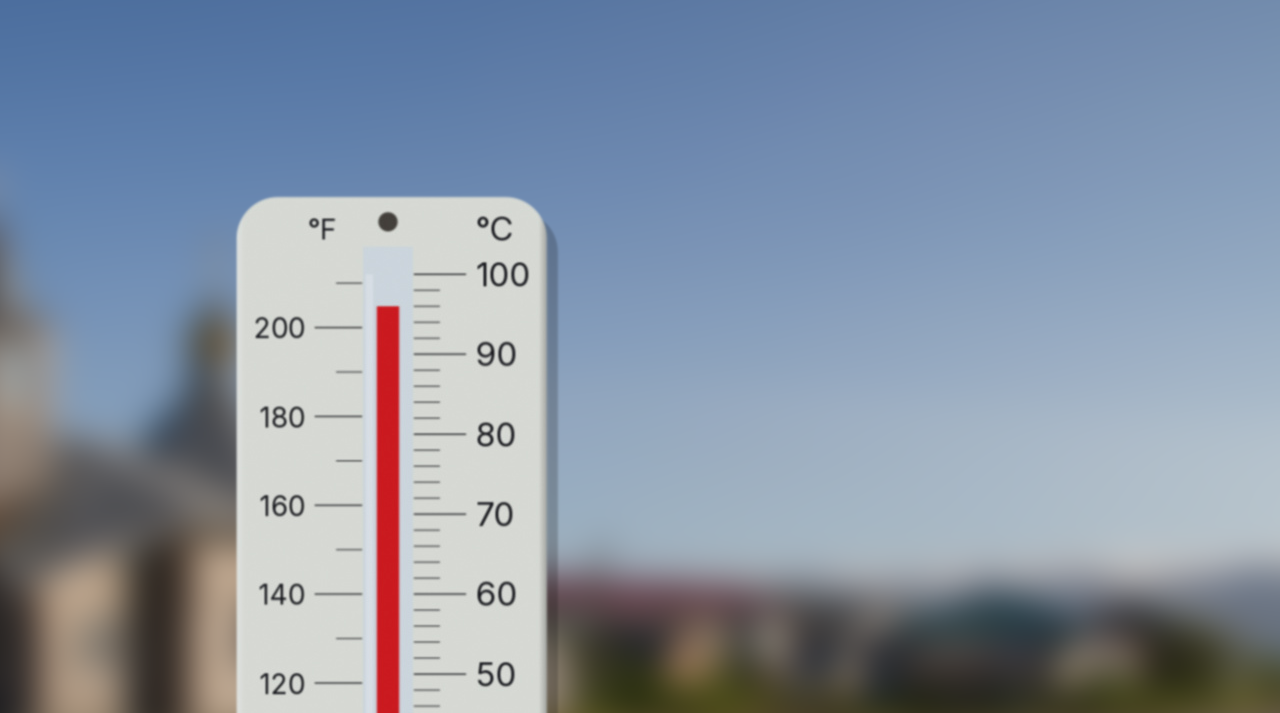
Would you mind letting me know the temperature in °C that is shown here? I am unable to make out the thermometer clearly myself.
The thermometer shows 96 °C
